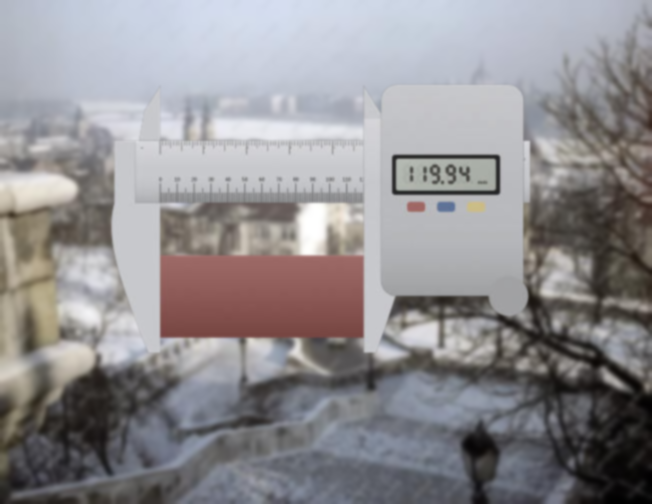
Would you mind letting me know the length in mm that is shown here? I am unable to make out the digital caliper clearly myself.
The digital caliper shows 119.94 mm
